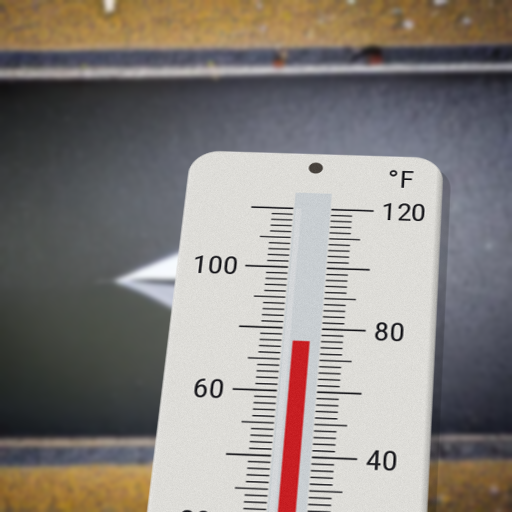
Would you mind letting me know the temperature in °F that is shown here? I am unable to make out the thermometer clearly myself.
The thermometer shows 76 °F
